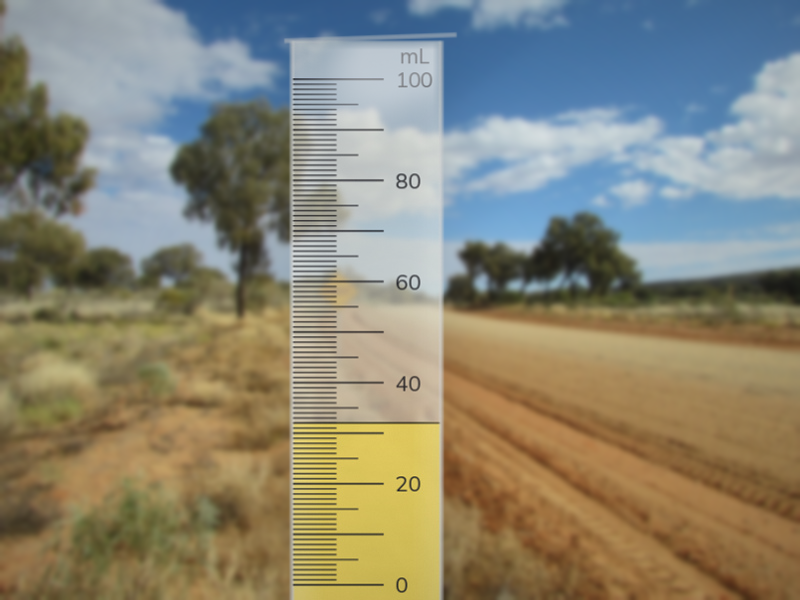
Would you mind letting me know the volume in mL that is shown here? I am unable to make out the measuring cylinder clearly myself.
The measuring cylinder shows 32 mL
